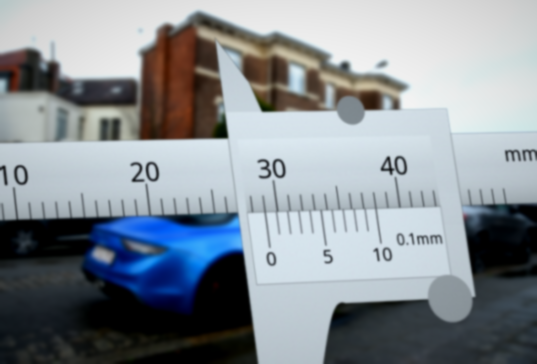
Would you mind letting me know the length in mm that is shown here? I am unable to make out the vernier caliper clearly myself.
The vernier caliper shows 29.0 mm
